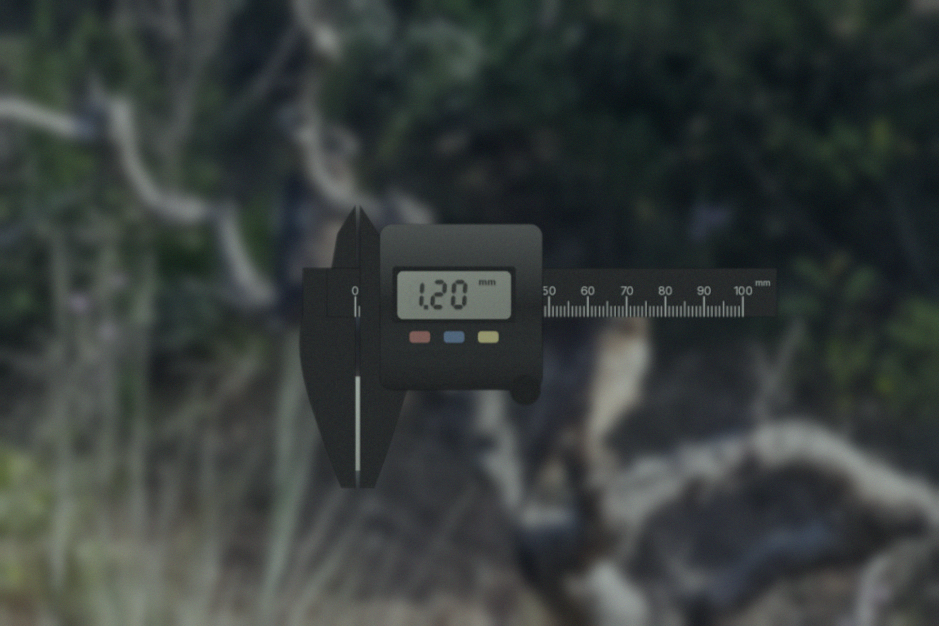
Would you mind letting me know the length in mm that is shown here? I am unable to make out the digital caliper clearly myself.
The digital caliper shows 1.20 mm
